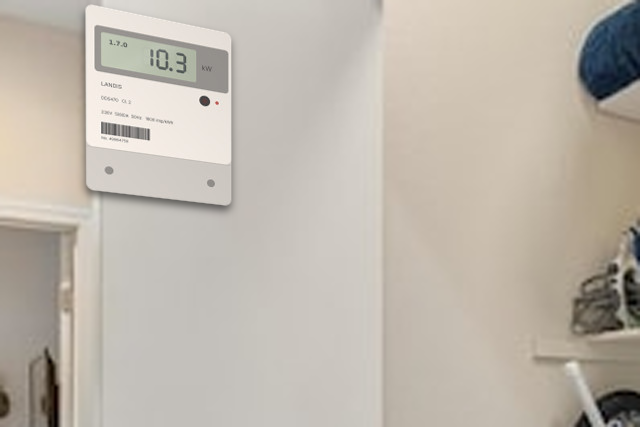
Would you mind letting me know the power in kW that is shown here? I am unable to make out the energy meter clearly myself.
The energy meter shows 10.3 kW
